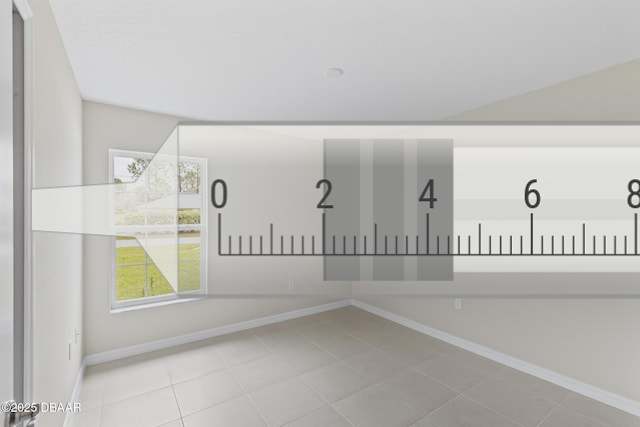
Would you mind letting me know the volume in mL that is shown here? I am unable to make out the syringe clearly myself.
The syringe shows 2 mL
